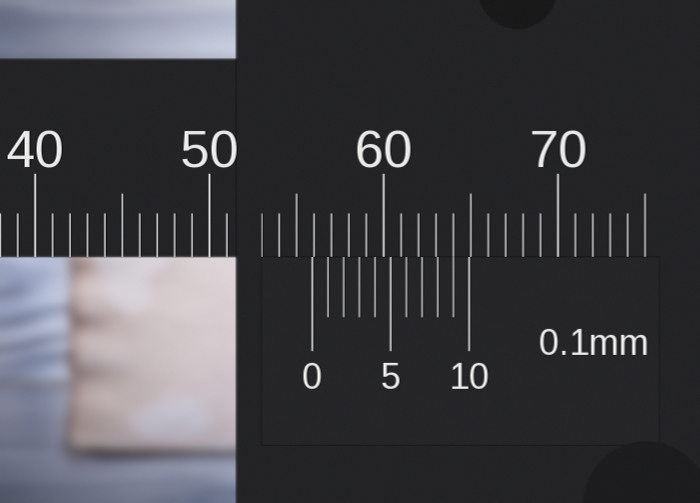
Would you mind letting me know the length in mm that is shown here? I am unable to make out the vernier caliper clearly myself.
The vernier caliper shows 55.9 mm
